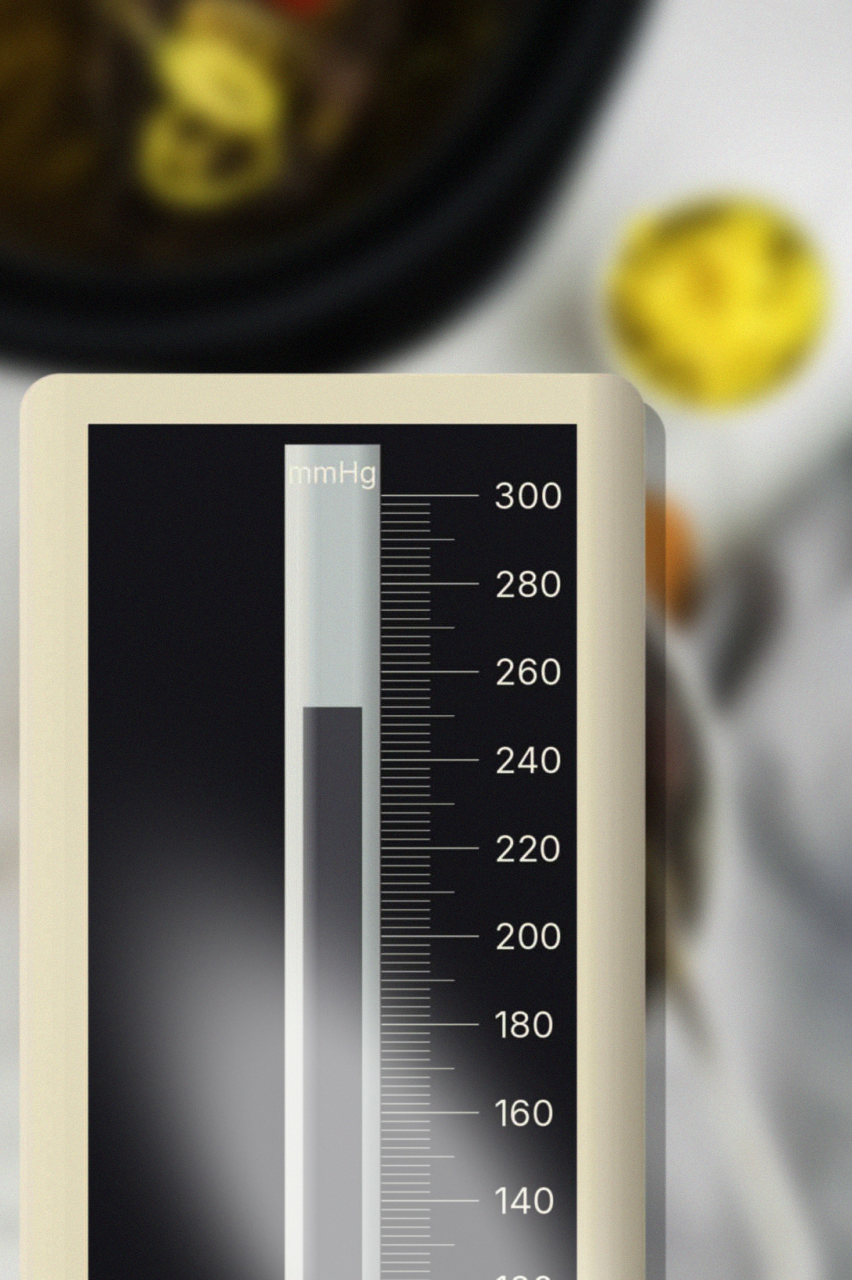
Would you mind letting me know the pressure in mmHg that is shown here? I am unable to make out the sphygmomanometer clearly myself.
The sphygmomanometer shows 252 mmHg
